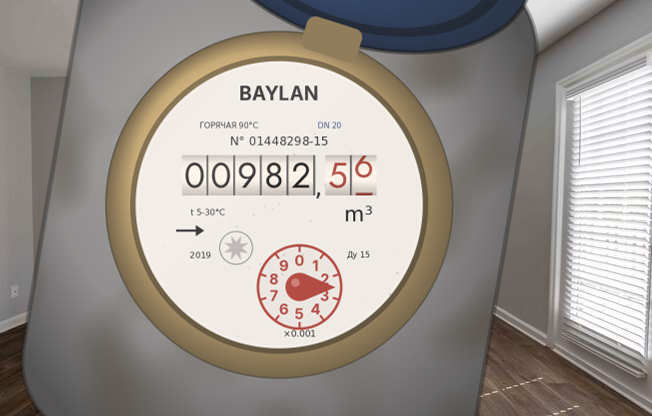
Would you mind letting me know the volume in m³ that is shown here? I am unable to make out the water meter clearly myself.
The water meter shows 982.562 m³
